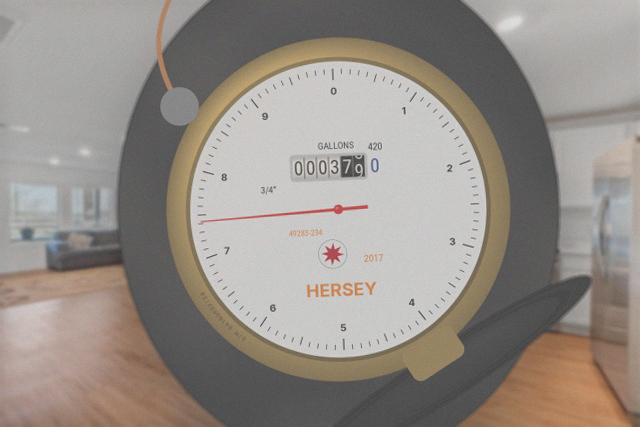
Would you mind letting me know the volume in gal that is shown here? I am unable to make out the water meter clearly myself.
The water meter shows 3787.4 gal
